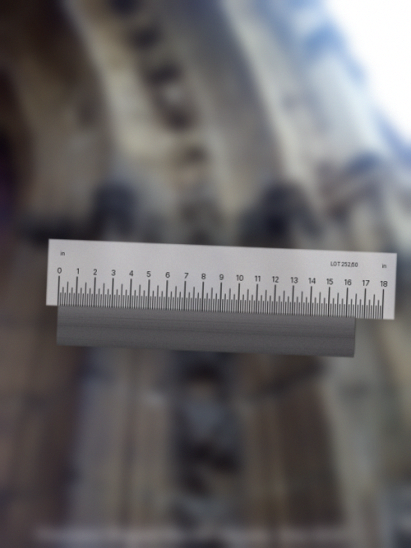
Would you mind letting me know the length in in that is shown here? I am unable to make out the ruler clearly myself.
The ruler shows 16.5 in
